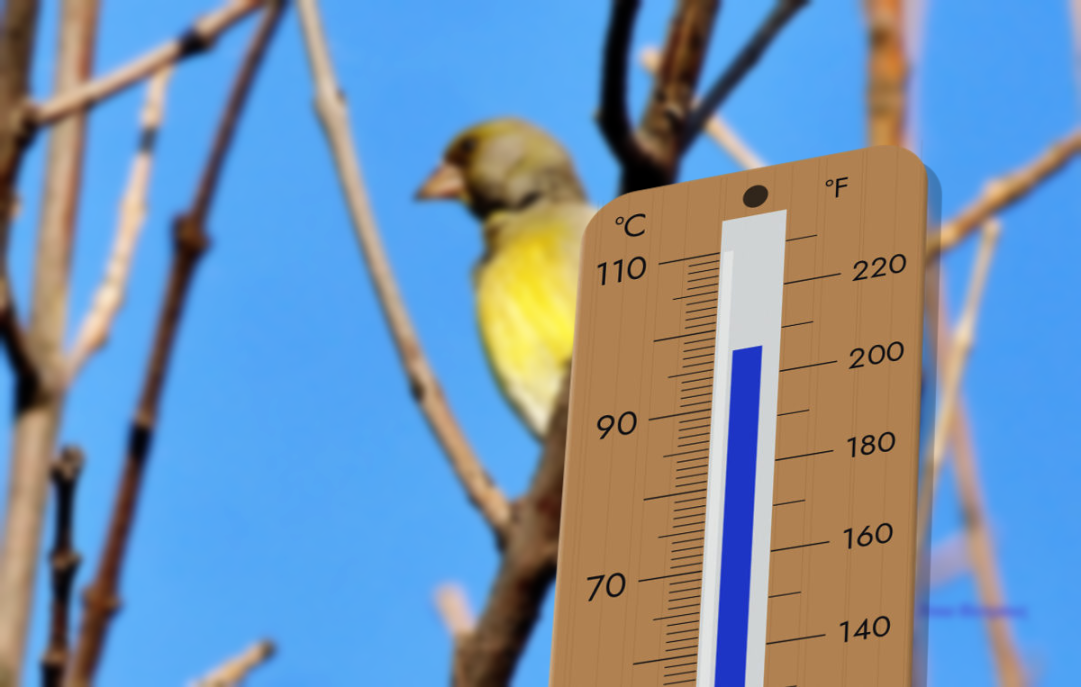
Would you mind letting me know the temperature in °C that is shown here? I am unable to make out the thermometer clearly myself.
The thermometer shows 97 °C
